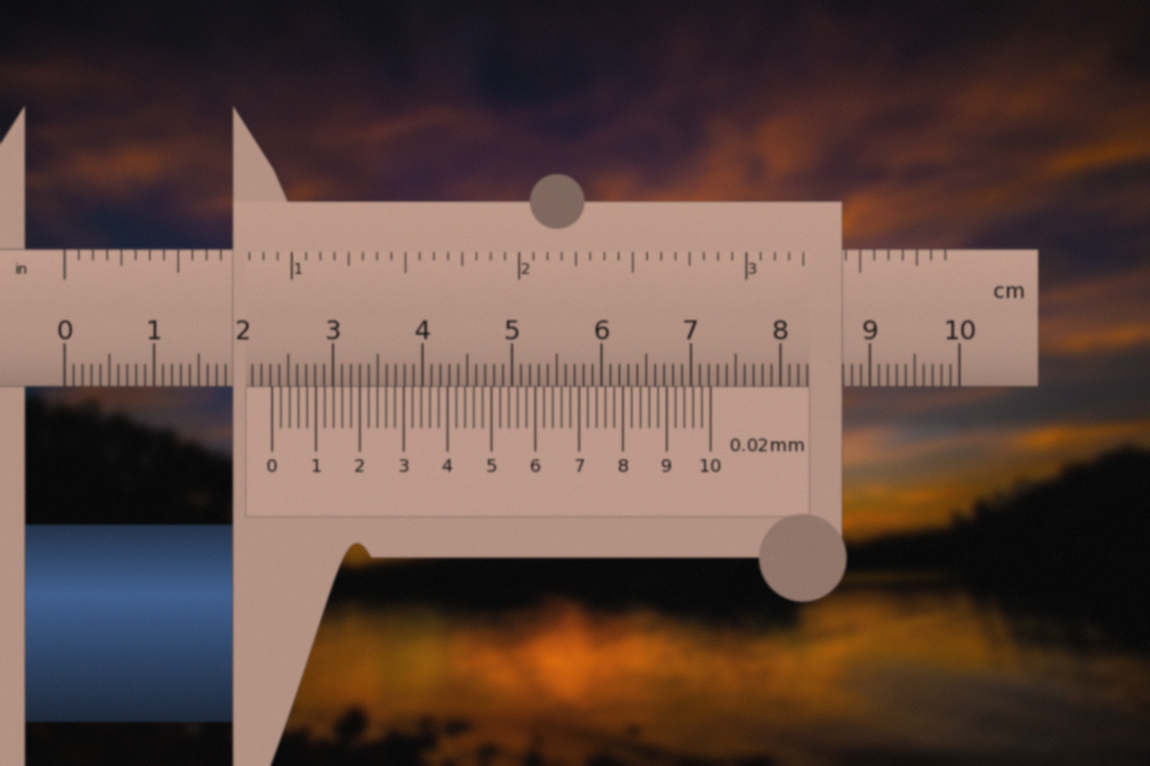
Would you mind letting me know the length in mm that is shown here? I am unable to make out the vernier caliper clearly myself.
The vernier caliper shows 23.2 mm
